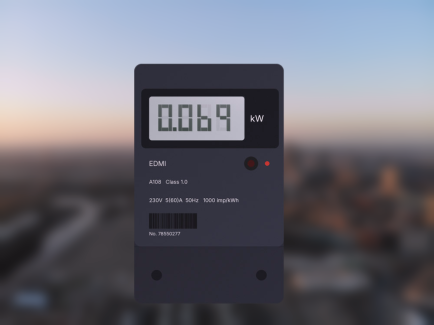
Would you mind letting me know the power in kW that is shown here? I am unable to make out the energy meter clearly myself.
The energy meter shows 0.069 kW
